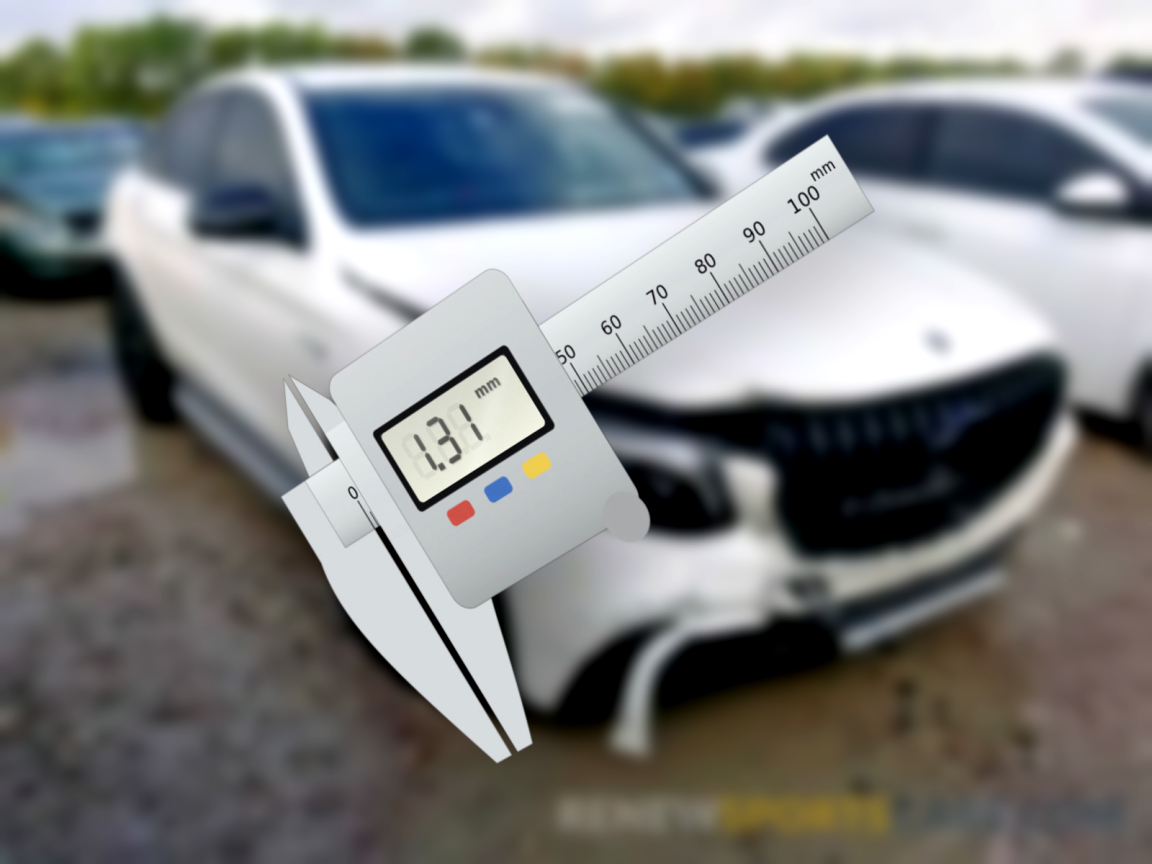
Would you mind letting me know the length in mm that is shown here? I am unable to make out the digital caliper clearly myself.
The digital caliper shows 1.31 mm
